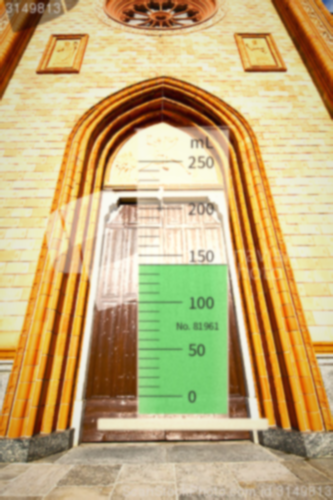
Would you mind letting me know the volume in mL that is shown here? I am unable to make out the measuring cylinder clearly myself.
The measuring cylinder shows 140 mL
